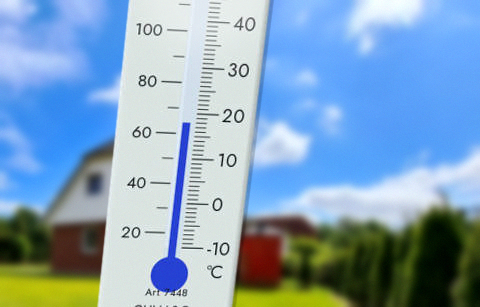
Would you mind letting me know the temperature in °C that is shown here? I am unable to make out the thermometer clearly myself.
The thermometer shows 18 °C
